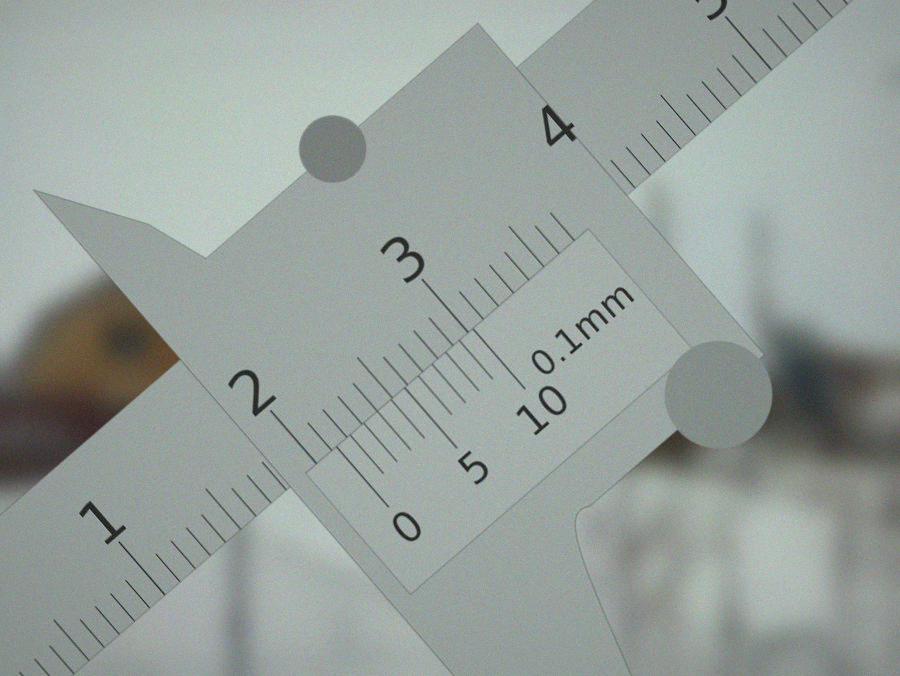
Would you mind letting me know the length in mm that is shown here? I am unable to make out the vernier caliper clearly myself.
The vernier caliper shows 21.3 mm
